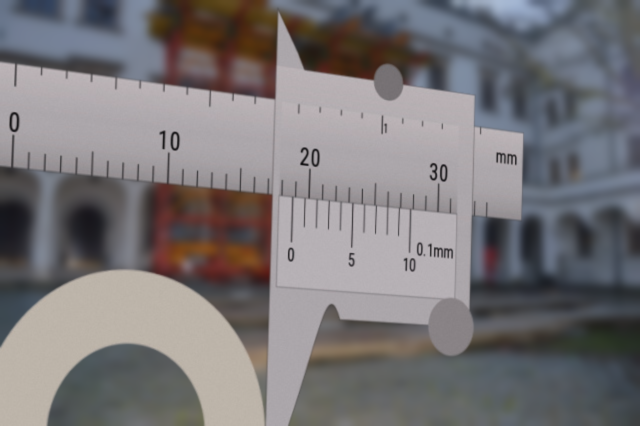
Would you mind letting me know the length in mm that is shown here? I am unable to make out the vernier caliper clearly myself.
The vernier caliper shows 18.8 mm
